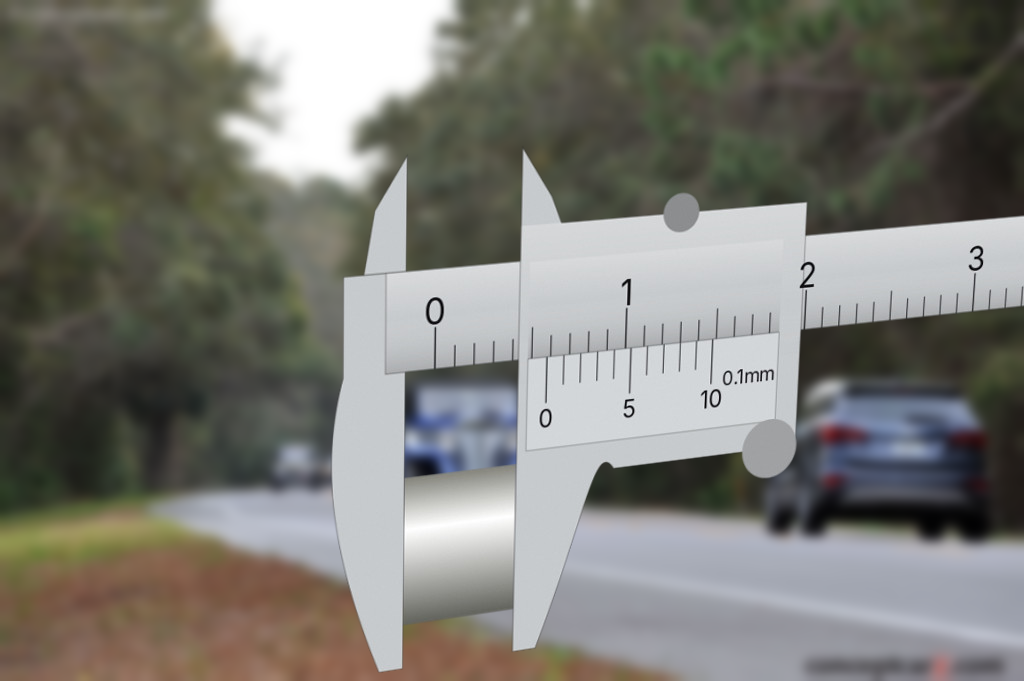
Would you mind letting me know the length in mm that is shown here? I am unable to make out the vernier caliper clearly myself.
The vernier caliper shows 5.8 mm
